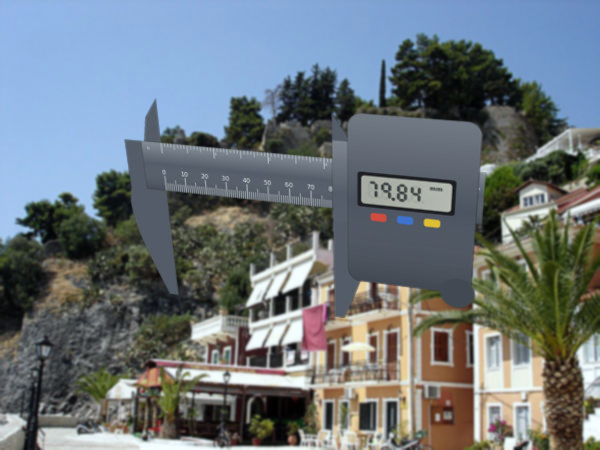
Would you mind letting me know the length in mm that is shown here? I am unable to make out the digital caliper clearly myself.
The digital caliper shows 79.84 mm
